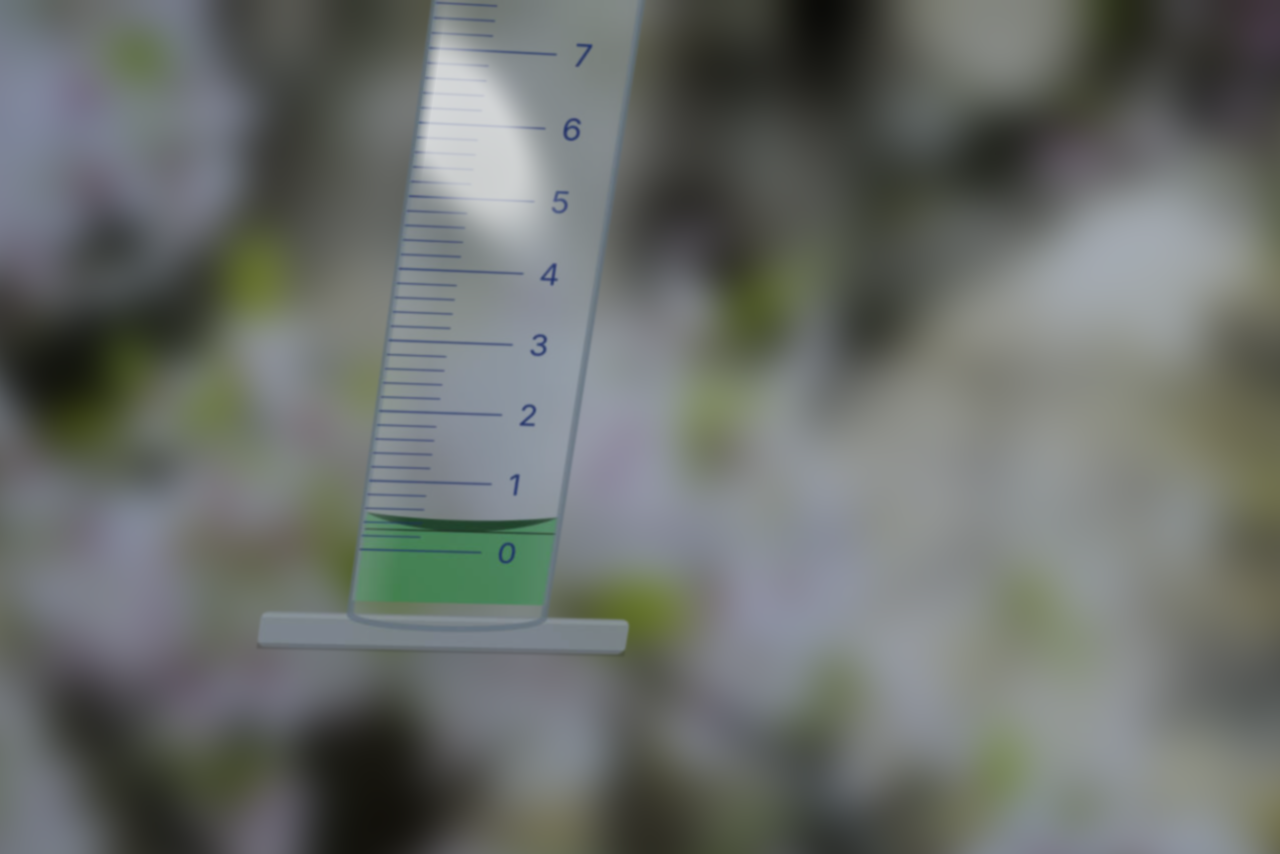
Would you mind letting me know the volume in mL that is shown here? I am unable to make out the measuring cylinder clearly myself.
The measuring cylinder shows 0.3 mL
